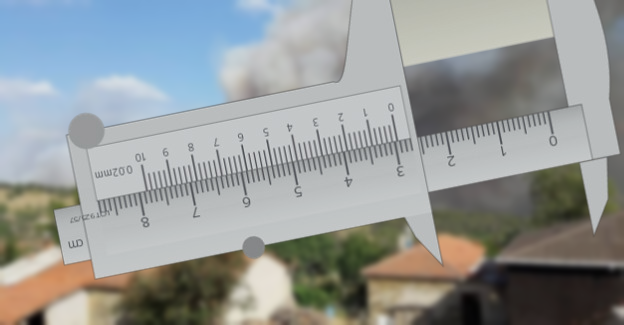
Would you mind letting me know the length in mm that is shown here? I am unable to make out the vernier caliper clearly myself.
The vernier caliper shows 29.5 mm
